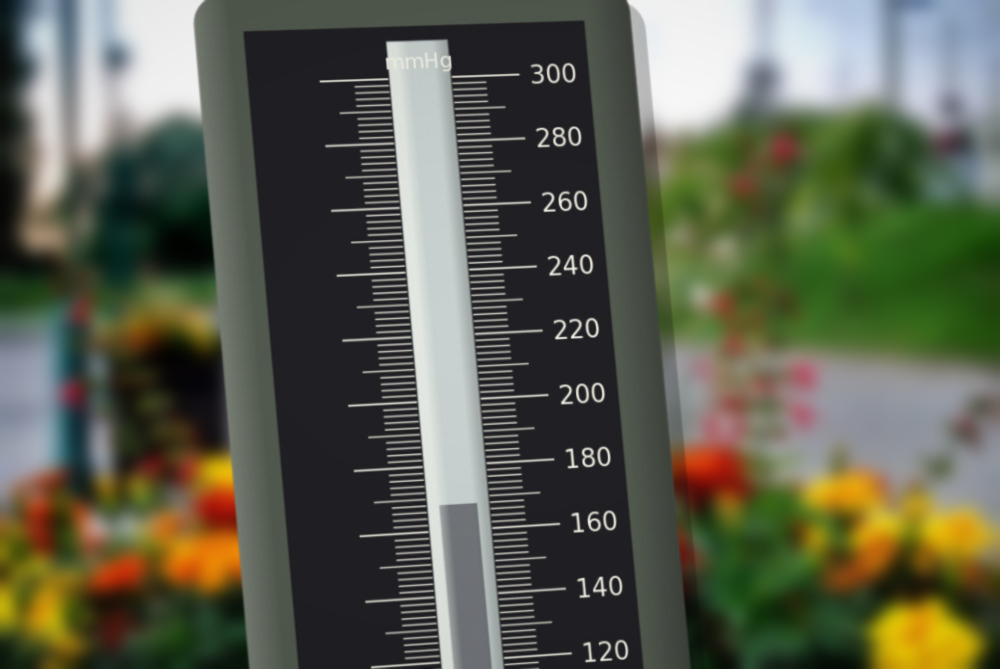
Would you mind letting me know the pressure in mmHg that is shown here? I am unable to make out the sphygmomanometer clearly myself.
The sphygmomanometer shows 168 mmHg
